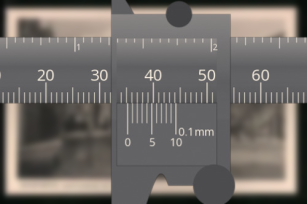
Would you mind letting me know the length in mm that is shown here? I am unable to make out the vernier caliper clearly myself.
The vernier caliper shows 35.2 mm
